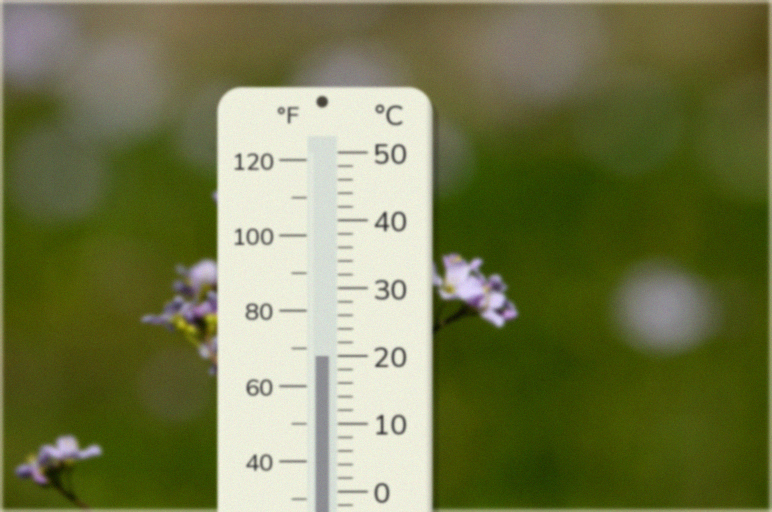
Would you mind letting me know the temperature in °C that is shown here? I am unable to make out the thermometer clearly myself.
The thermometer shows 20 °C
